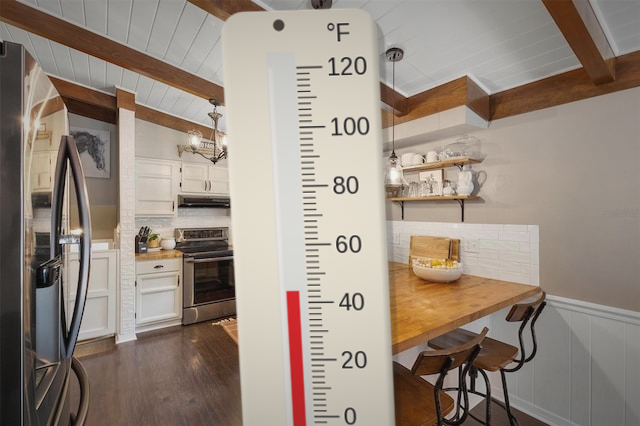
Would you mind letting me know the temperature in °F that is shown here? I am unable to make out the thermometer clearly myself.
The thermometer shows 44 °F
